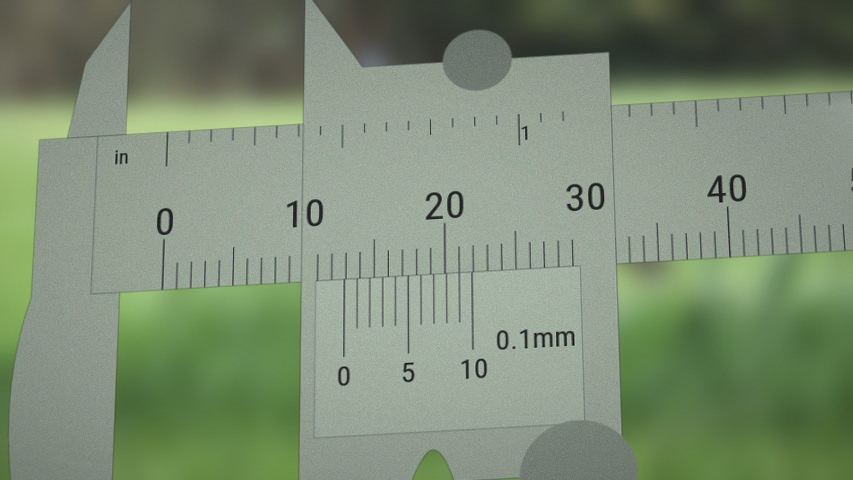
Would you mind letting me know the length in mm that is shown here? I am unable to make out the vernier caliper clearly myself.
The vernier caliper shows 12.9 mm
